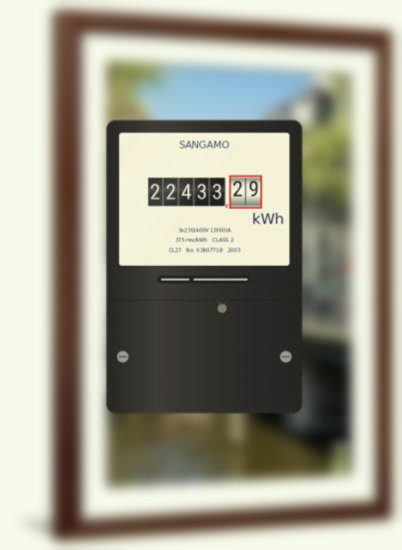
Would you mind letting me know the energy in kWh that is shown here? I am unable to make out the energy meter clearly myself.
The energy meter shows 22433.29 kWh
